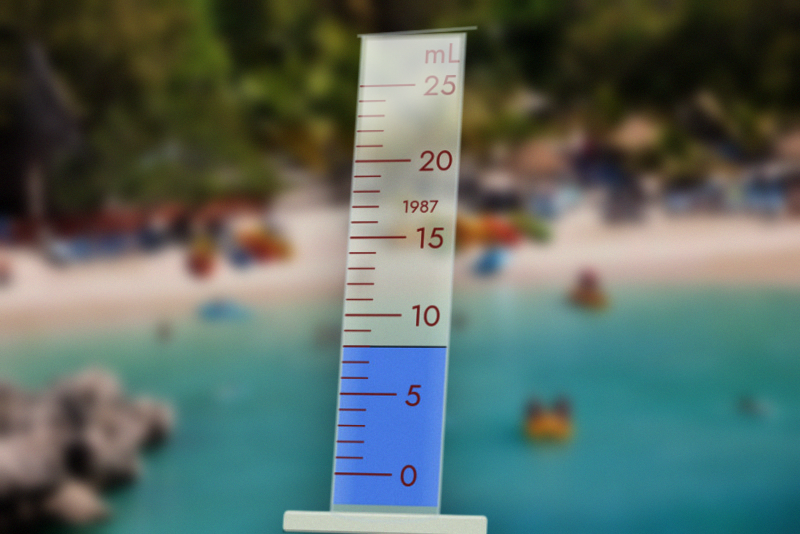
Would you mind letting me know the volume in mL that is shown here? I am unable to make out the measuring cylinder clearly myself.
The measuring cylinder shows 8 mL
